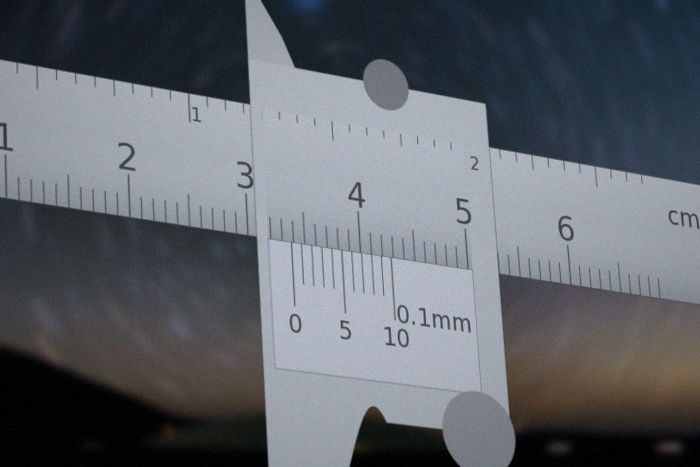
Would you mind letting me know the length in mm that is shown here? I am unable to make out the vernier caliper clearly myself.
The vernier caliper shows 33.8 mm
